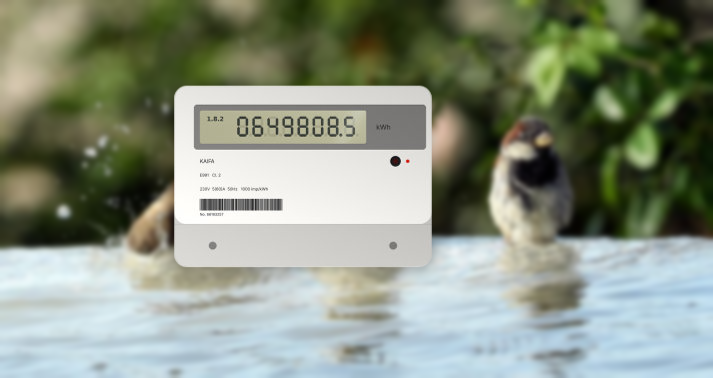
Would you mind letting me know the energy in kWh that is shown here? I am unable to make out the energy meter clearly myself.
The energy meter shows 649808.5 kWh
